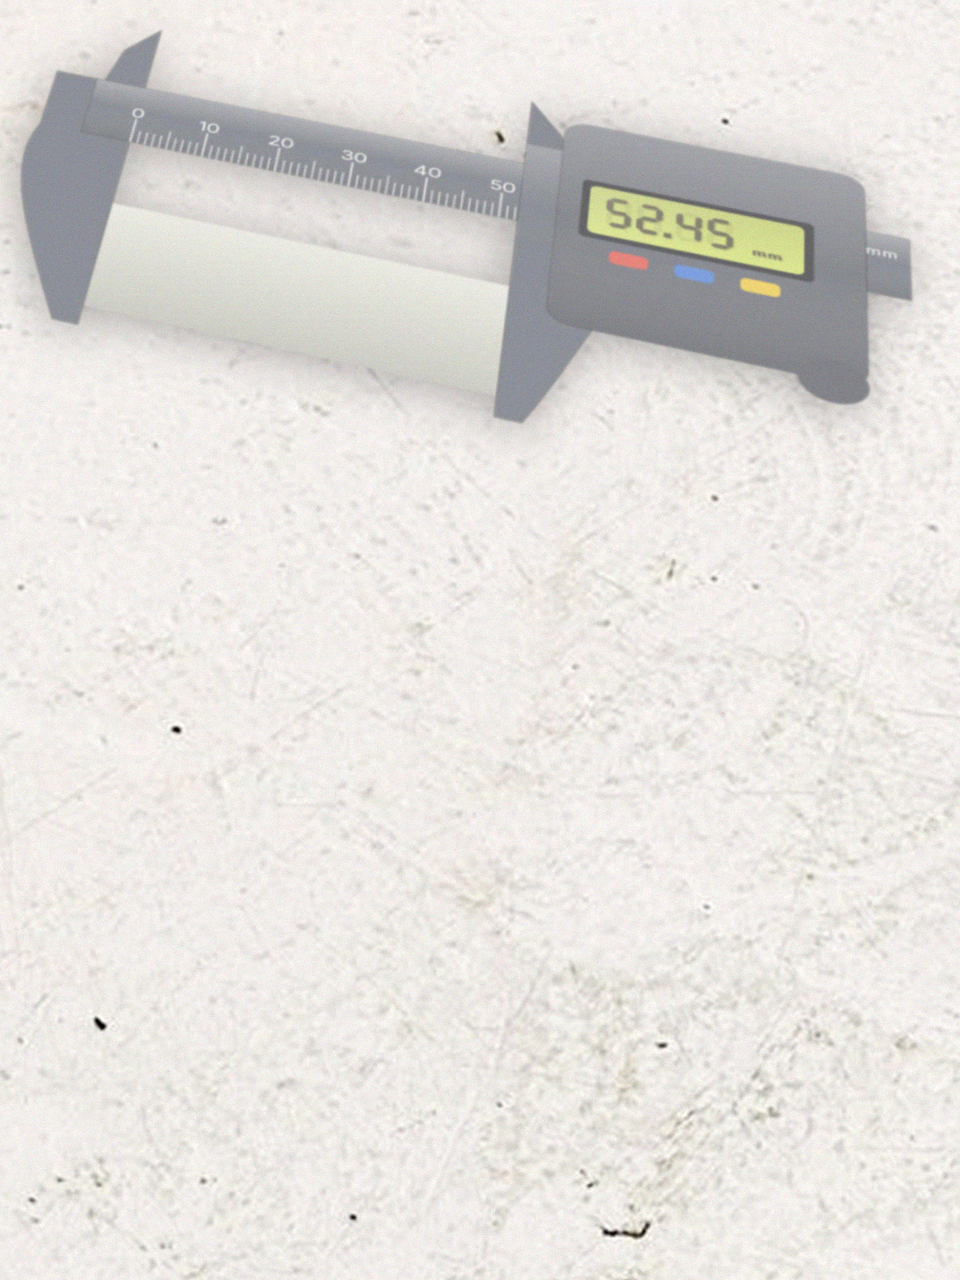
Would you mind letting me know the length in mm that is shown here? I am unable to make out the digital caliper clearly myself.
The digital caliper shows 52.45 mm
